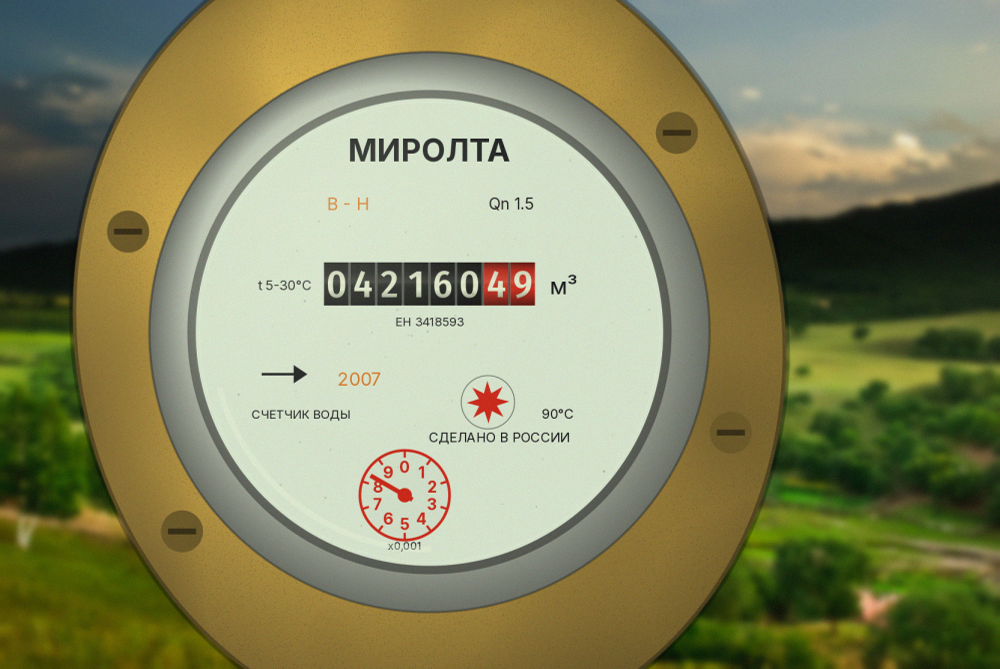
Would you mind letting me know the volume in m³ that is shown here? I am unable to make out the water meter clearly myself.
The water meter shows 42160.498 m³
